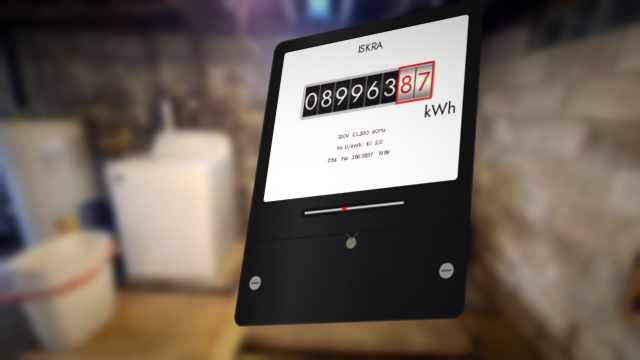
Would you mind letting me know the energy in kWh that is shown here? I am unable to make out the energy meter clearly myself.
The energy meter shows 89963.87 kWh
